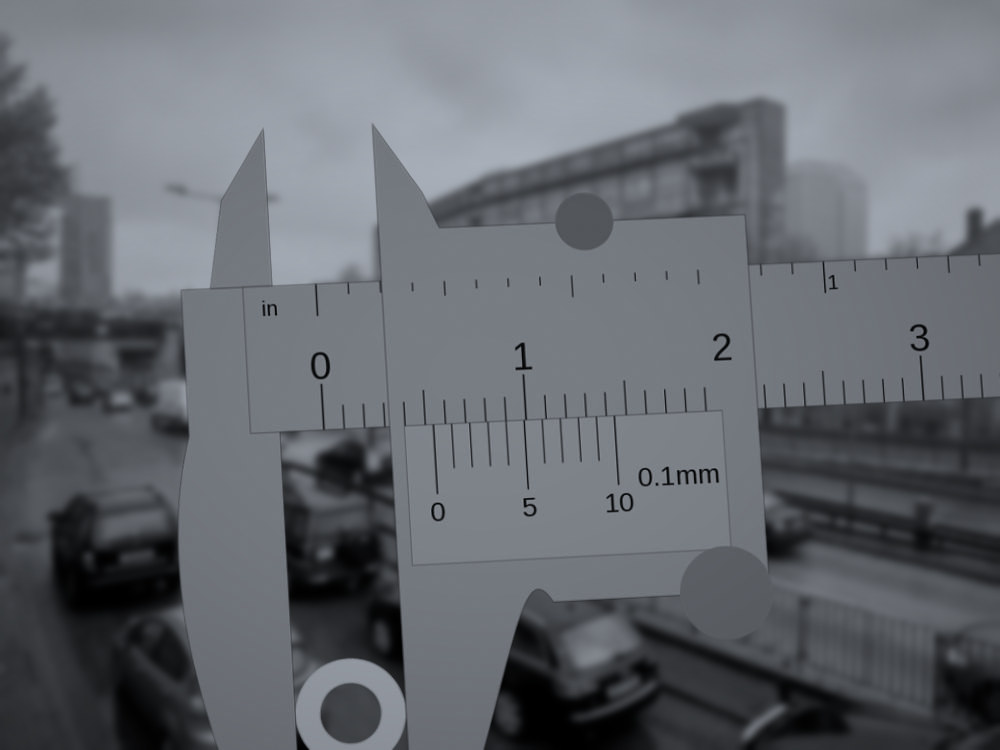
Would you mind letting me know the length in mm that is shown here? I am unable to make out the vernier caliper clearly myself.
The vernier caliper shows 5.4 mm
